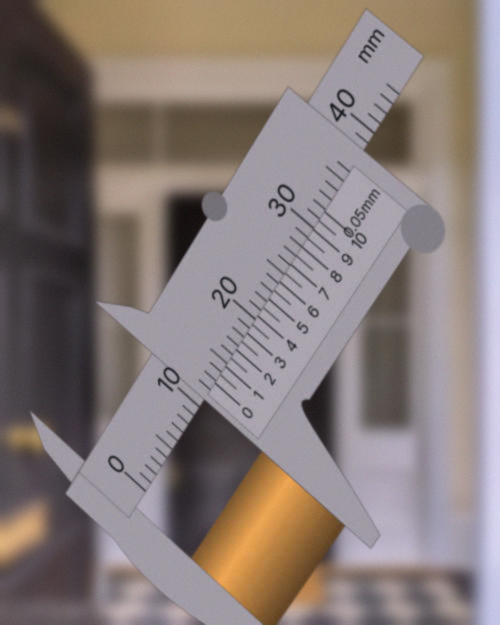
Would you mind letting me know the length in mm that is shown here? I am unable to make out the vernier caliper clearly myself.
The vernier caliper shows 12.8 mm
